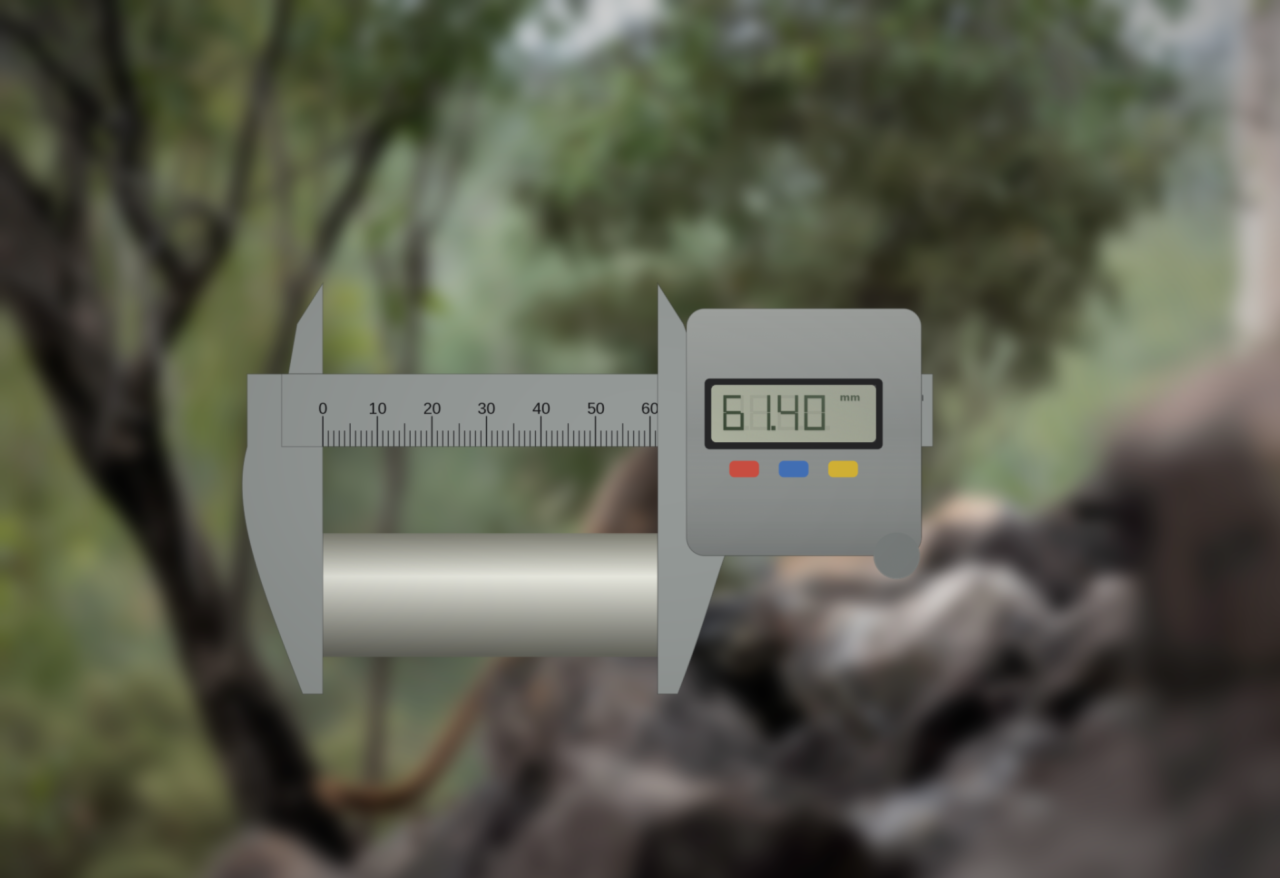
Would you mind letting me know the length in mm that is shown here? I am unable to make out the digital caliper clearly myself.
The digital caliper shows 61.40 mm
